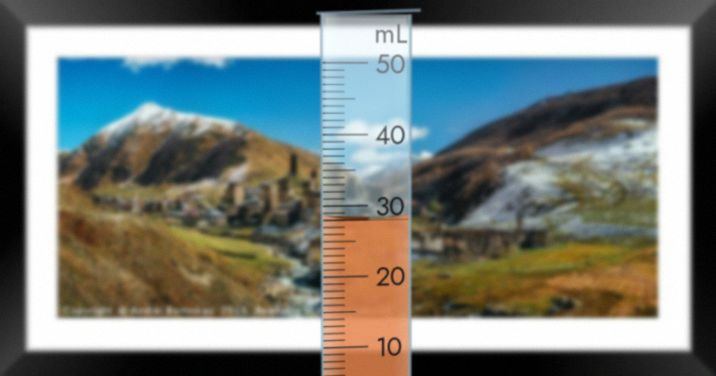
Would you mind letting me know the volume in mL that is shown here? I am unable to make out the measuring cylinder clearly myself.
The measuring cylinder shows 28 mL
